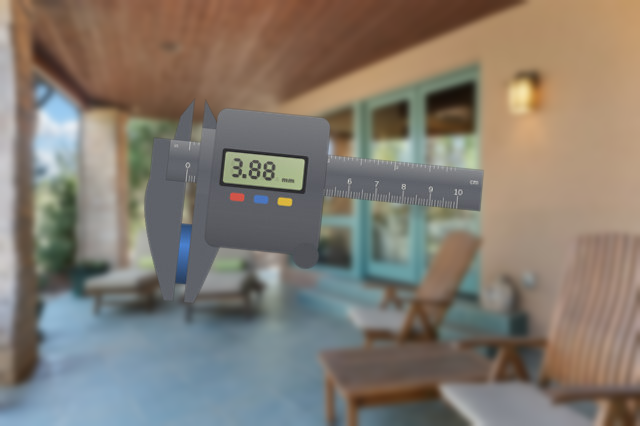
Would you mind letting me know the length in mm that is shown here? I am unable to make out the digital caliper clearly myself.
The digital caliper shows 3.88 mm
